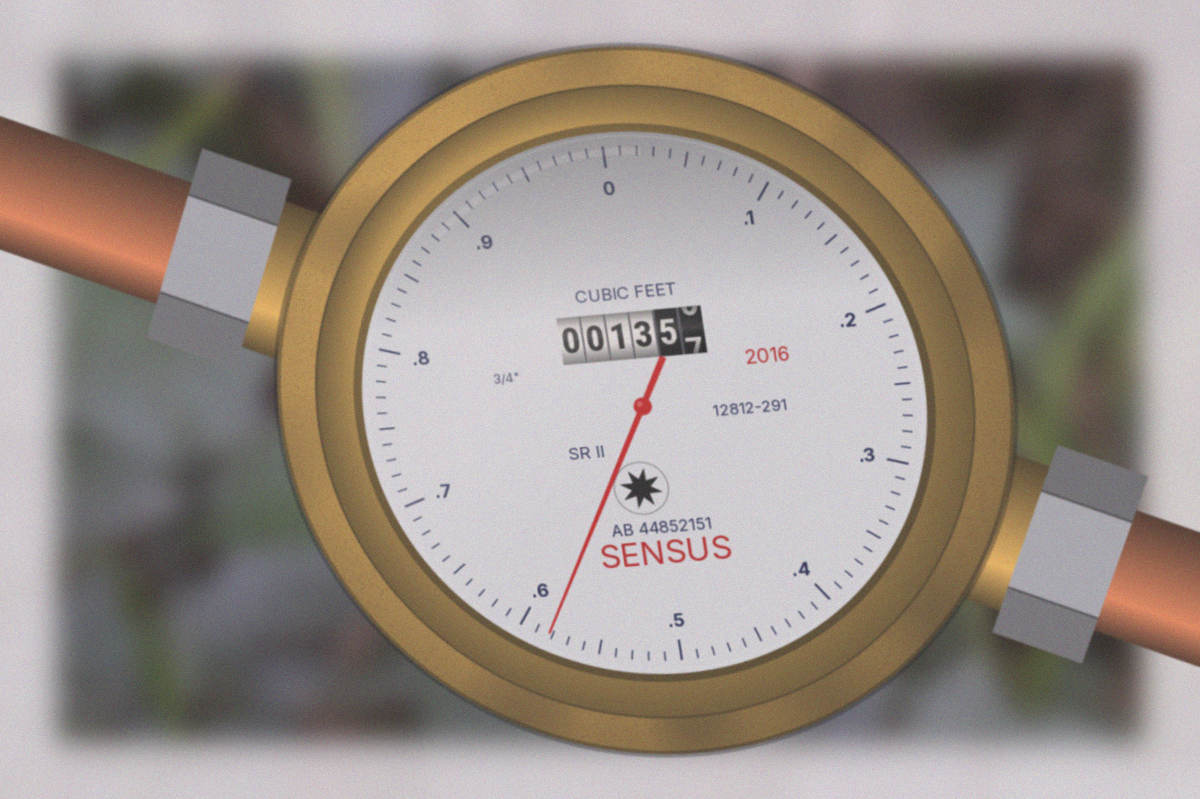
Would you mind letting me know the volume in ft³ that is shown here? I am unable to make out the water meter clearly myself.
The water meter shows 1356.58 ft³
